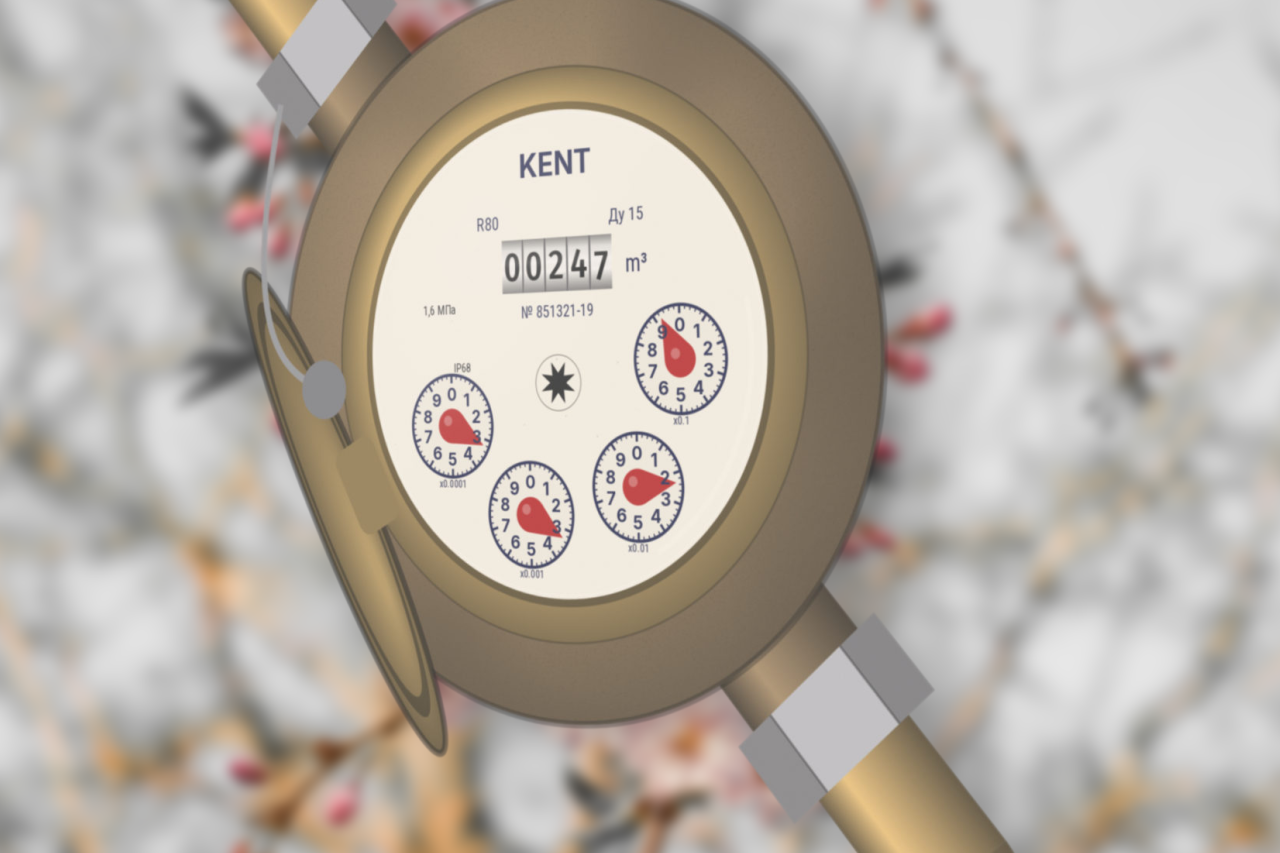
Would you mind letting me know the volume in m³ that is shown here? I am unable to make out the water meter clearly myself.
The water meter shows 246.9233 m³
